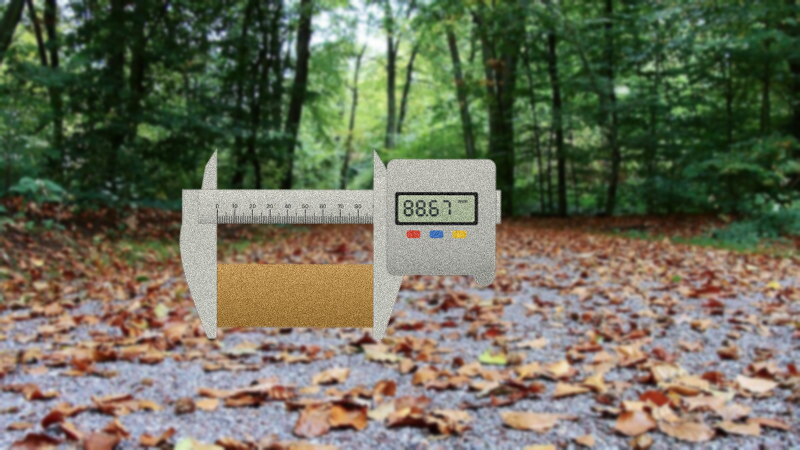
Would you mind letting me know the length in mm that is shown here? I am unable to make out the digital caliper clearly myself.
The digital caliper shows 88.67 mm
